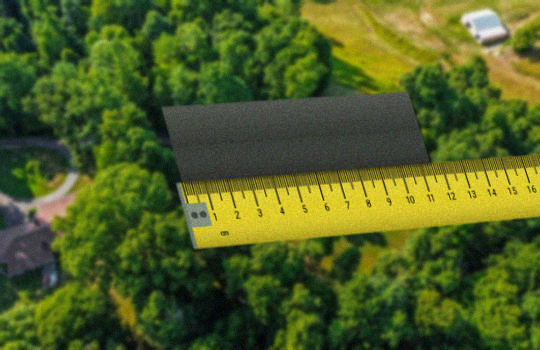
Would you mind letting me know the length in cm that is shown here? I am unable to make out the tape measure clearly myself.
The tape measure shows 11.5 cm
